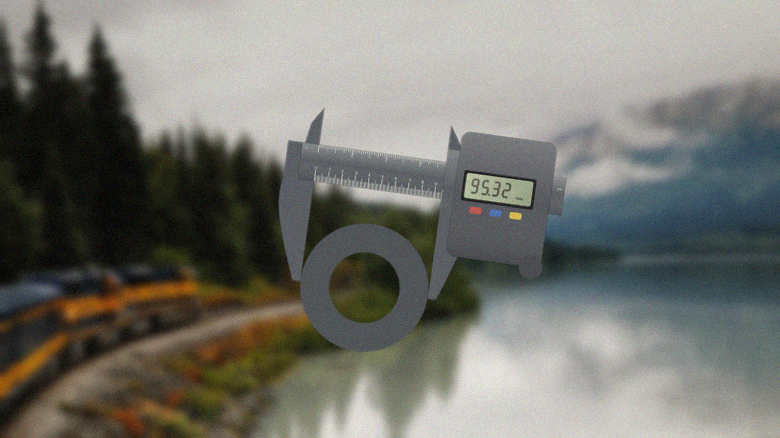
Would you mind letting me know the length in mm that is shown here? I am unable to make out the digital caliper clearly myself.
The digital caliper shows 95.32 mm
